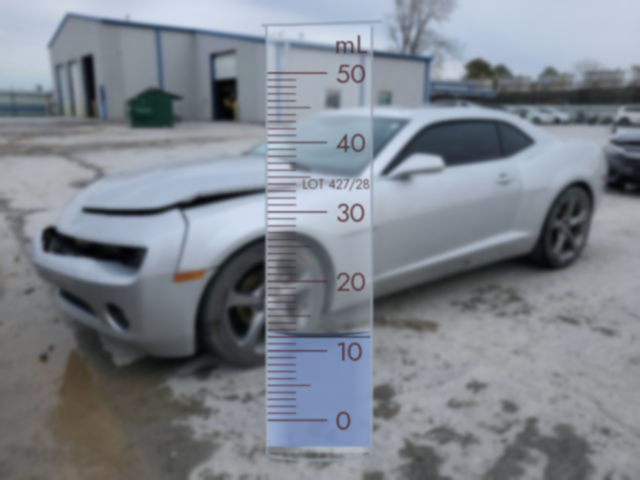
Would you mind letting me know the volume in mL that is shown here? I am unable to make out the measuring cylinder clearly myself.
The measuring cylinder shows 12 mL
